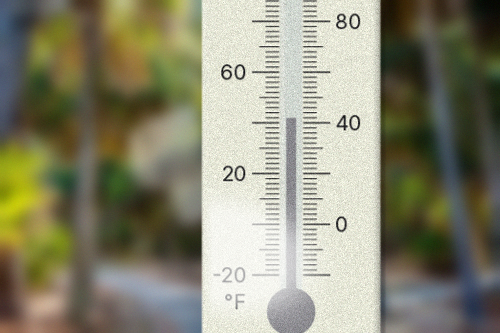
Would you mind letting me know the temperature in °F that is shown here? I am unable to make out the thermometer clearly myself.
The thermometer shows 42 °F
